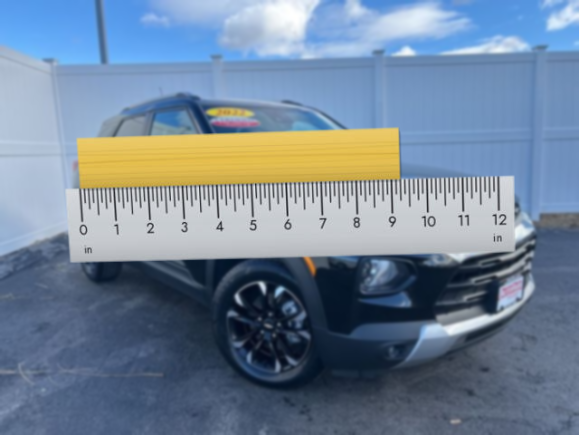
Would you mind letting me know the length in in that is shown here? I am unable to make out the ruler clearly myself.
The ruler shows 9.25 in
